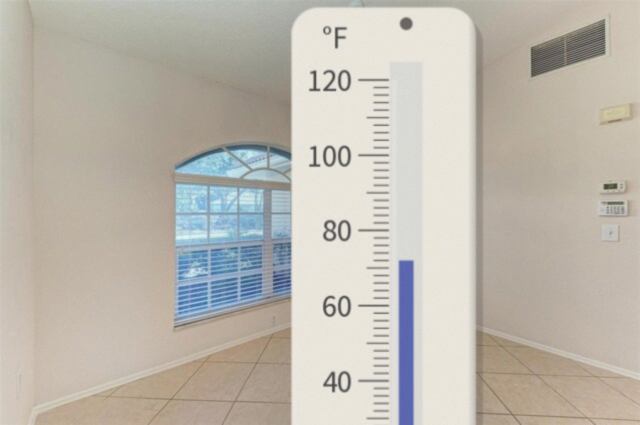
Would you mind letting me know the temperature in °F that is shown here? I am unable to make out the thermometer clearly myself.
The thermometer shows 72 °F
